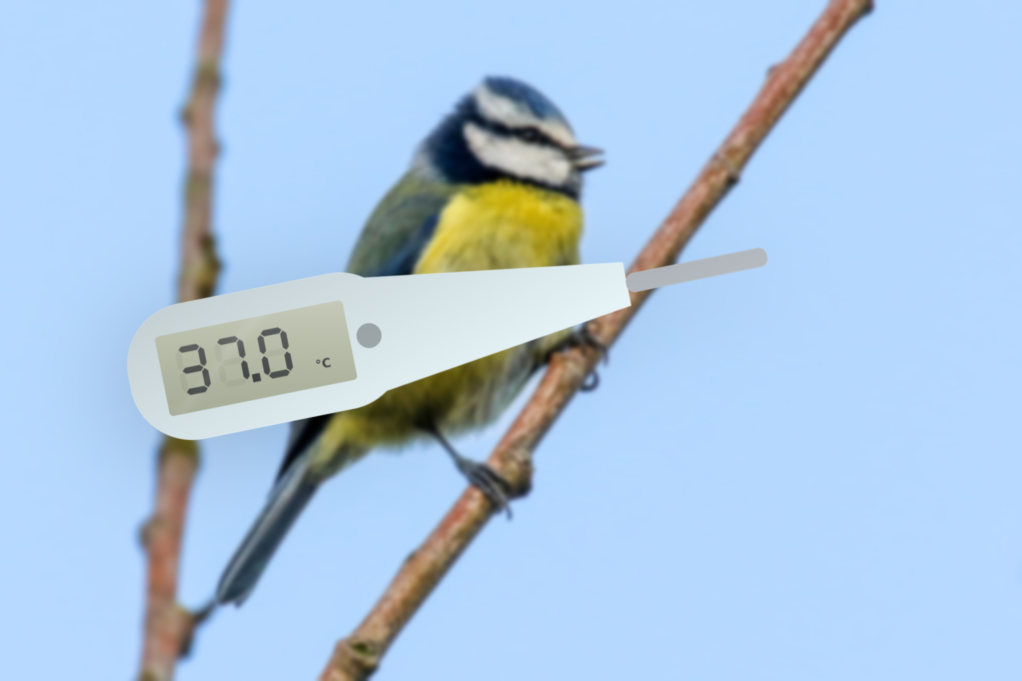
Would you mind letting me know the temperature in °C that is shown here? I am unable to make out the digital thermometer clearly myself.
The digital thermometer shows 37.0 °C
